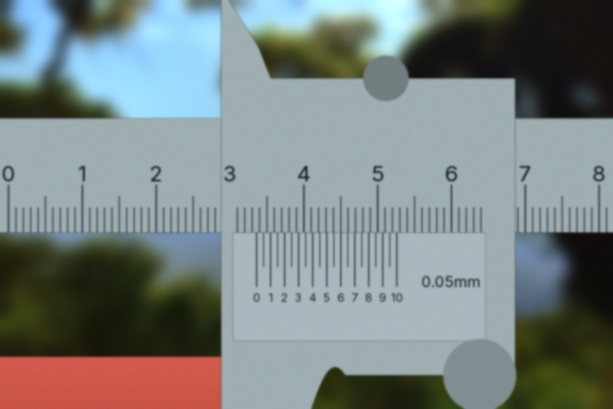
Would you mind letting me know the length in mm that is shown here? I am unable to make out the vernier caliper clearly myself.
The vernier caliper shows 33.6 mm
